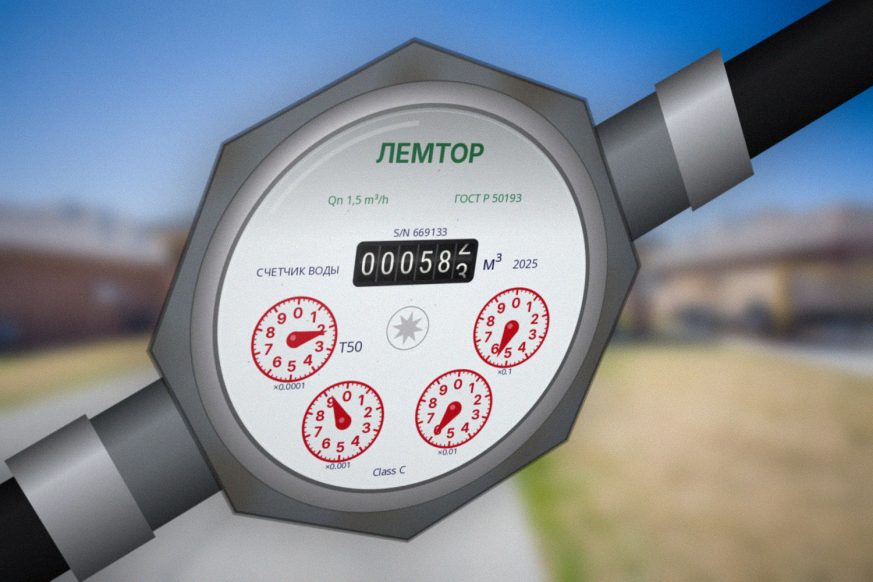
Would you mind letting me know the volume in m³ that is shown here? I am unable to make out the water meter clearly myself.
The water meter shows 582.5592 m³
